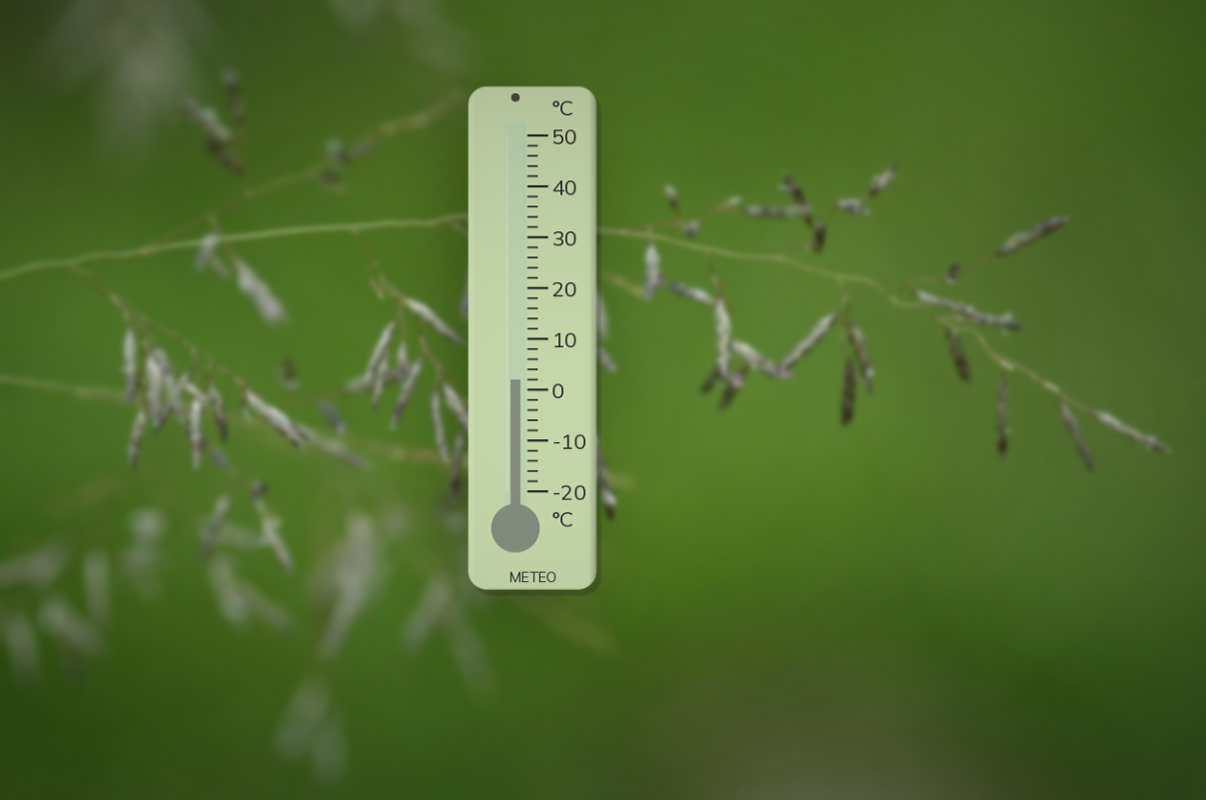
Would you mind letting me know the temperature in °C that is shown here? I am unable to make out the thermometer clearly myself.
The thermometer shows 2 °C
